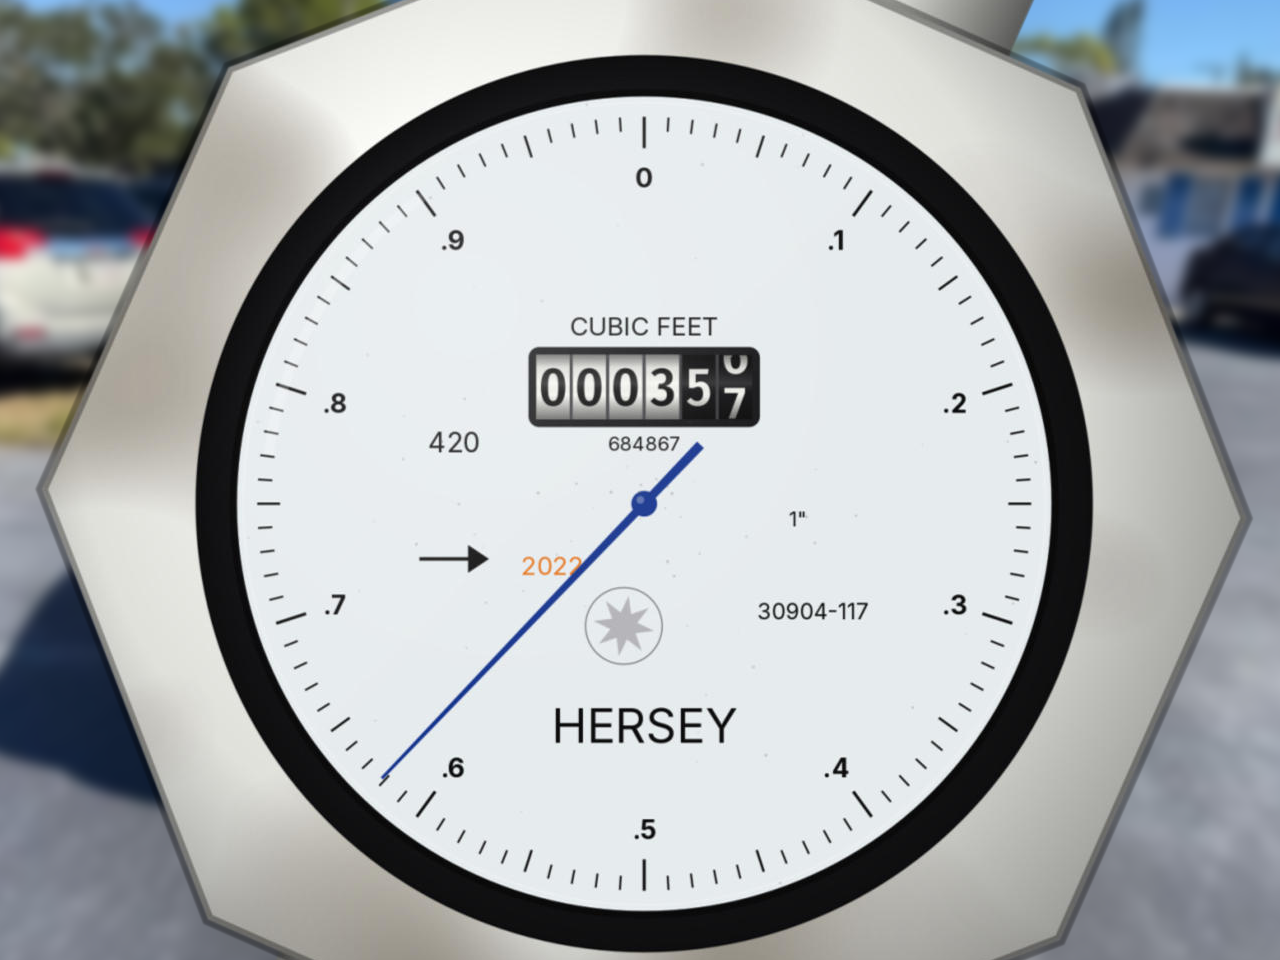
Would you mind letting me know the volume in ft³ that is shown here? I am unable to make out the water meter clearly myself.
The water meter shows 356.62 ft³
